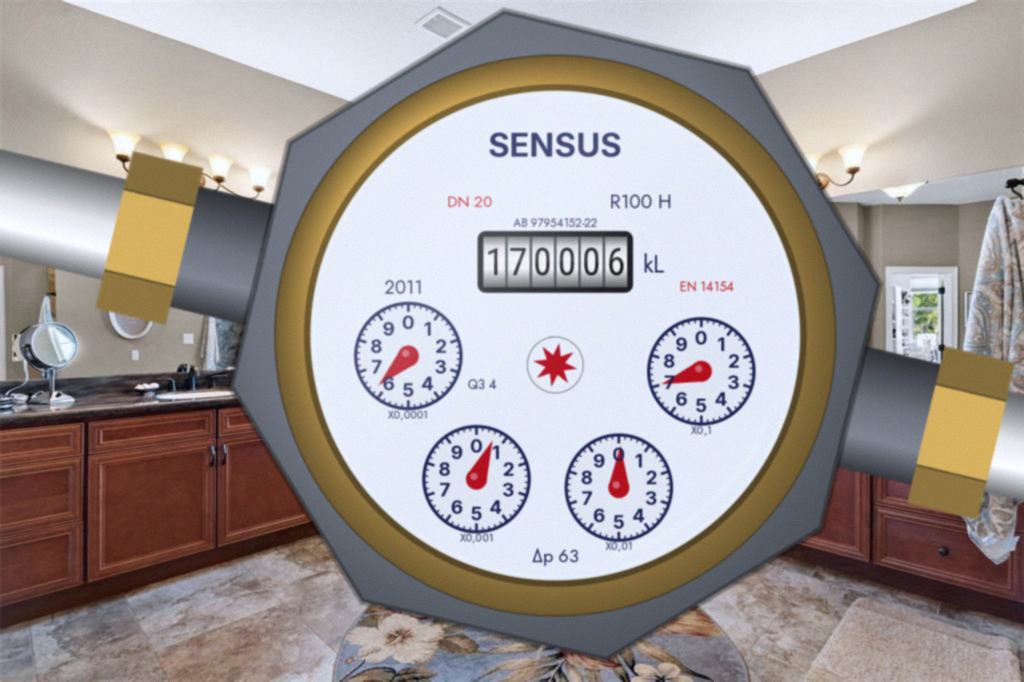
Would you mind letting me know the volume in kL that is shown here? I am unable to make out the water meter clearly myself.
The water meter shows 170006.7006 kL
